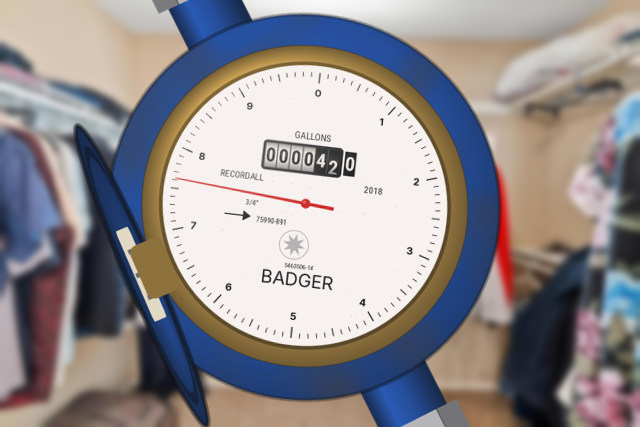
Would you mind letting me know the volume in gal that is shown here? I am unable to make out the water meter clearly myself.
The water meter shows 417.6 gal
